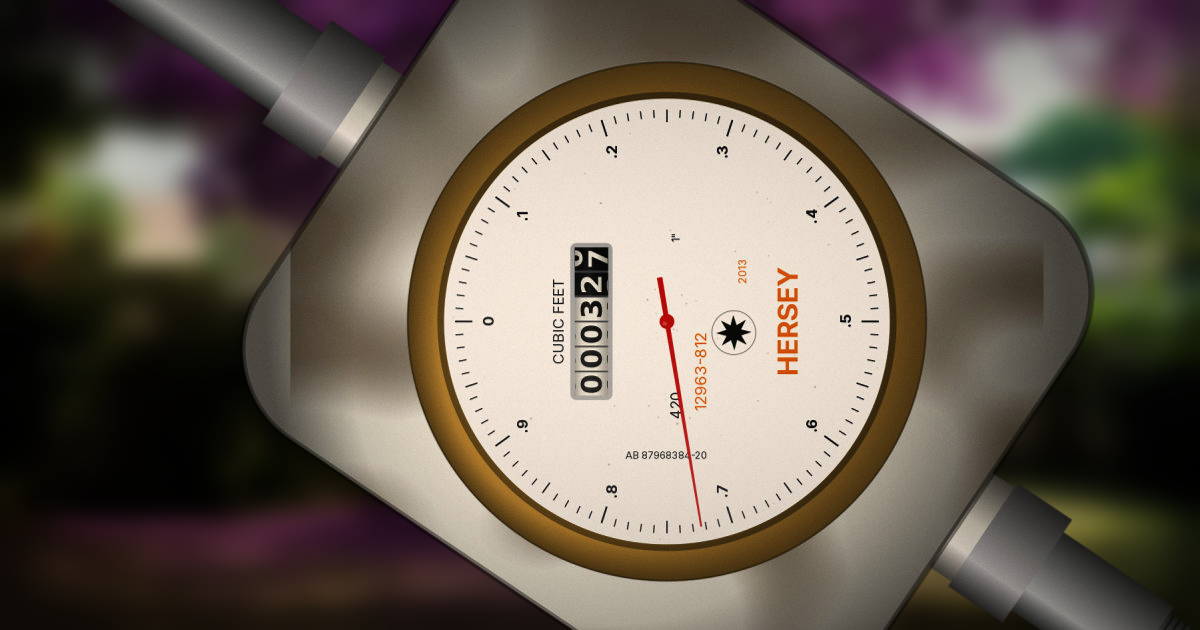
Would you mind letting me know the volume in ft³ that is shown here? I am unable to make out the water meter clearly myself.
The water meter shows 326.72 ft³
